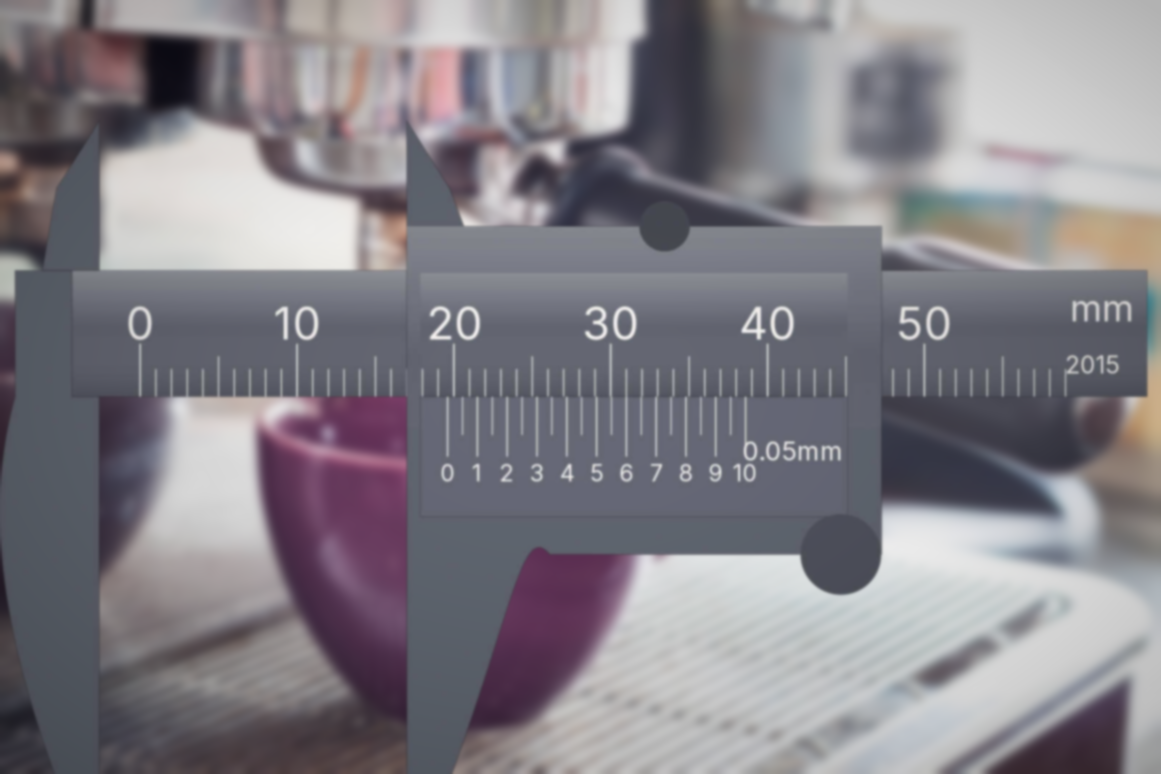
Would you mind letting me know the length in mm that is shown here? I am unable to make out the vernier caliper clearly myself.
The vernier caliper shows 19.6 mm
